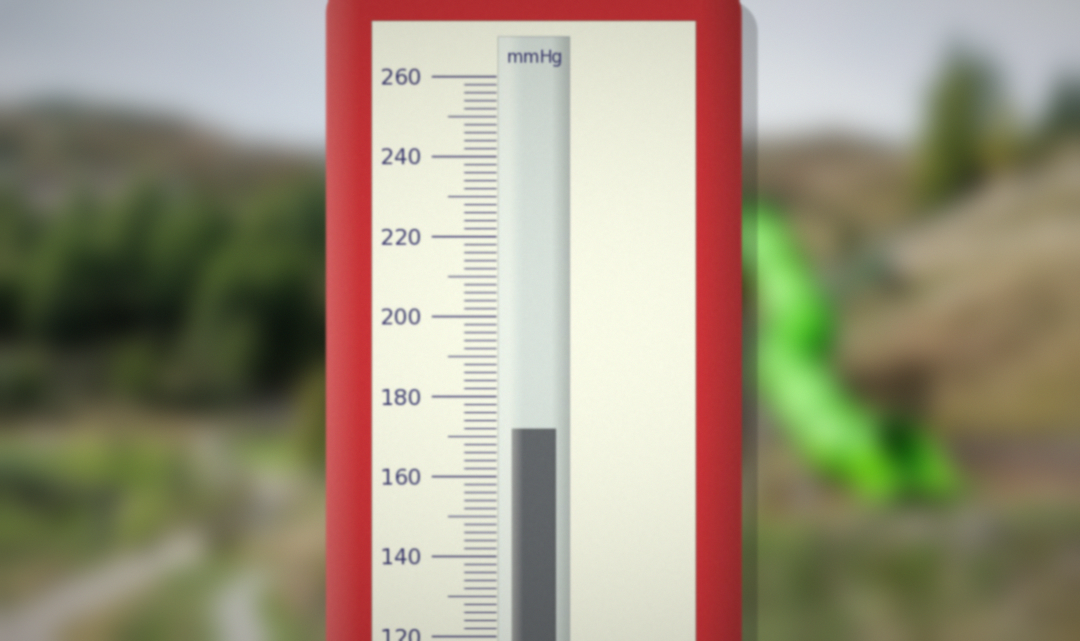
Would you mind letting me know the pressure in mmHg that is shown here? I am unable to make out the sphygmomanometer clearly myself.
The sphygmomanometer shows 172 mmHg
